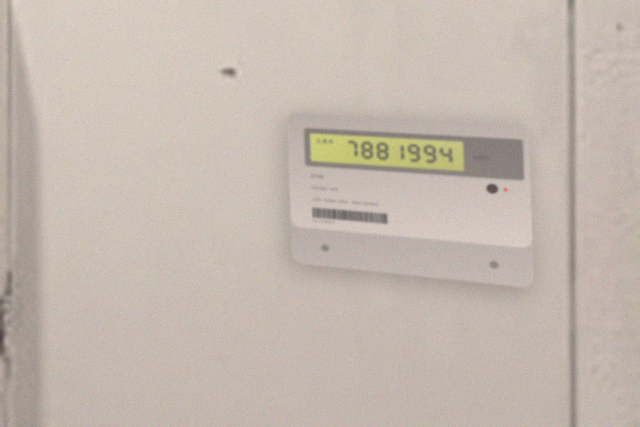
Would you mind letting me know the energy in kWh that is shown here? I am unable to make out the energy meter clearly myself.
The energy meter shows 7881994 kWh
